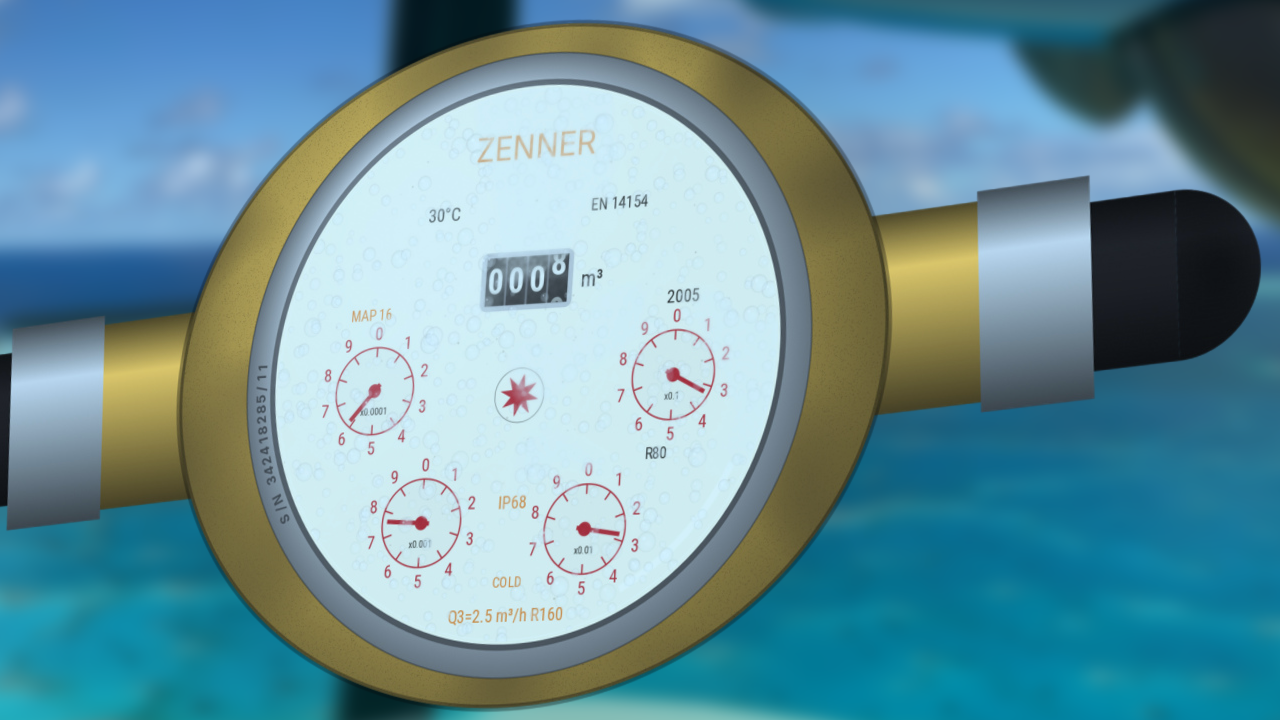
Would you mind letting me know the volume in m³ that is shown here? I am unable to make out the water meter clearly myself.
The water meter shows 8.3276 m³
